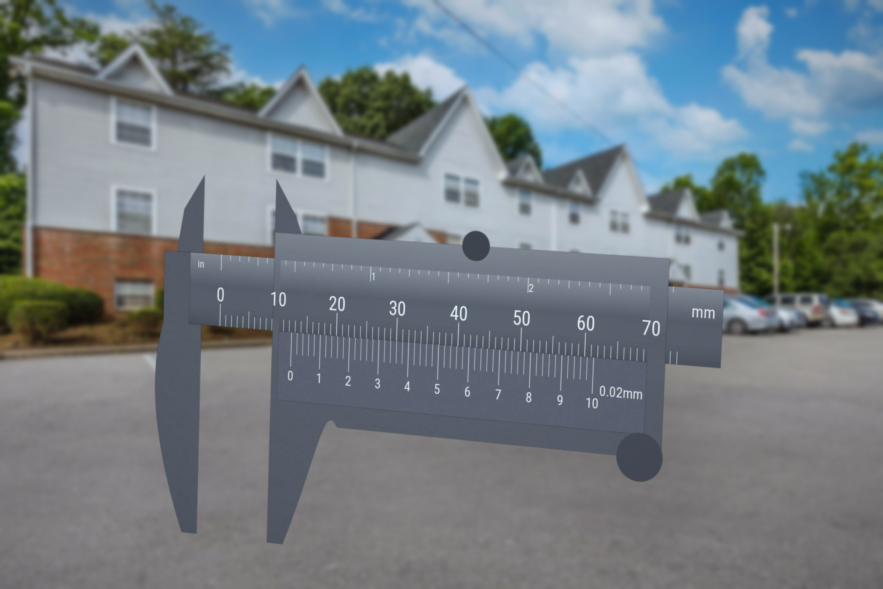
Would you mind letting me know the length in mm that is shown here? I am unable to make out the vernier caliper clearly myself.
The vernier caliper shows 12.4 mm
